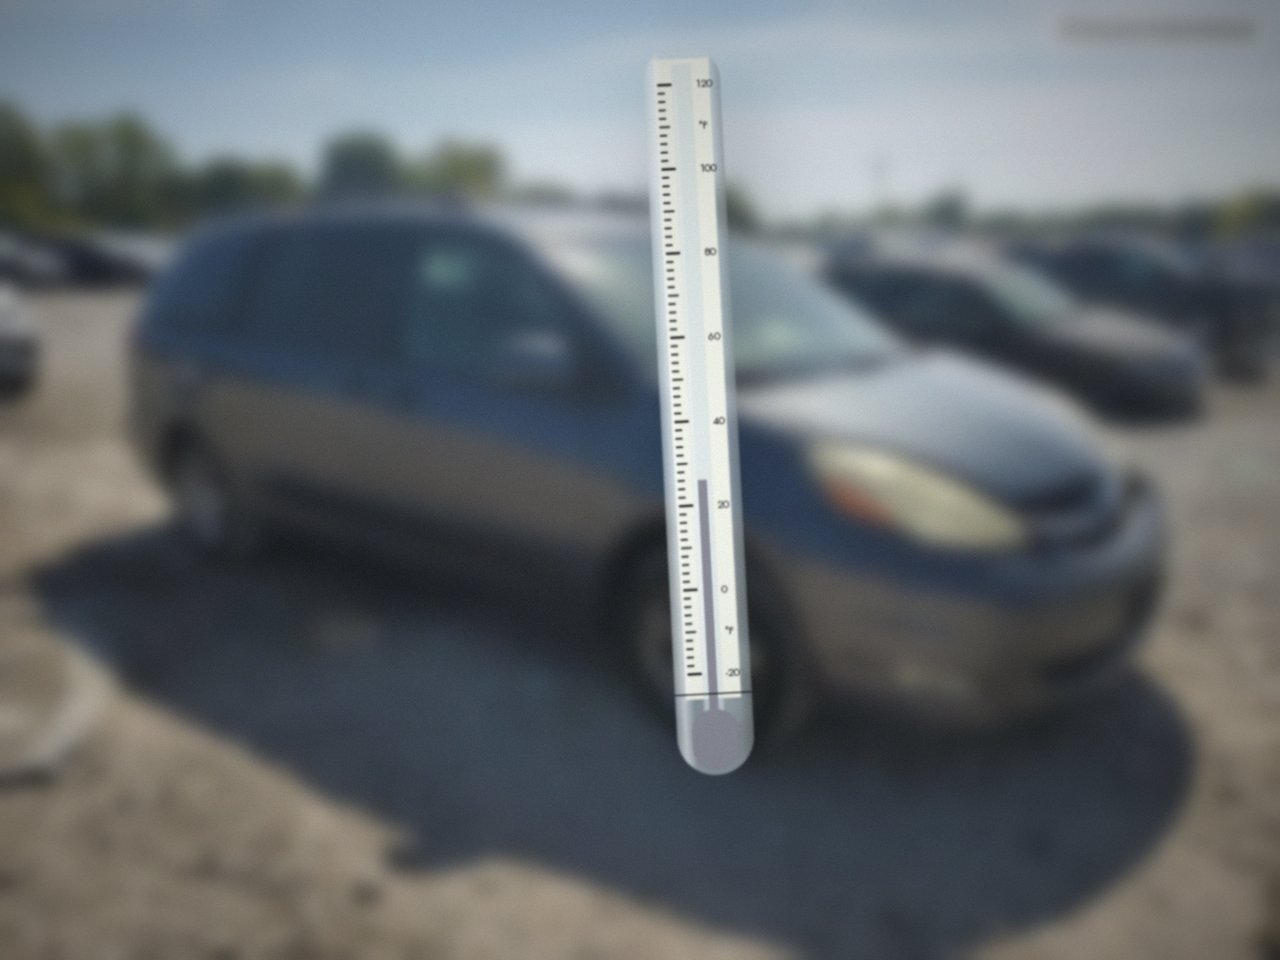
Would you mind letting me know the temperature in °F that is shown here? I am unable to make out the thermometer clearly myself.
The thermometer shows 26 °F
